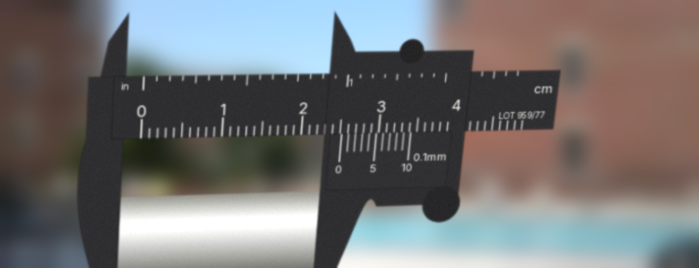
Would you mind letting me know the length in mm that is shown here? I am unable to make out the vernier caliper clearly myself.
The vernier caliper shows 25.2 mm
